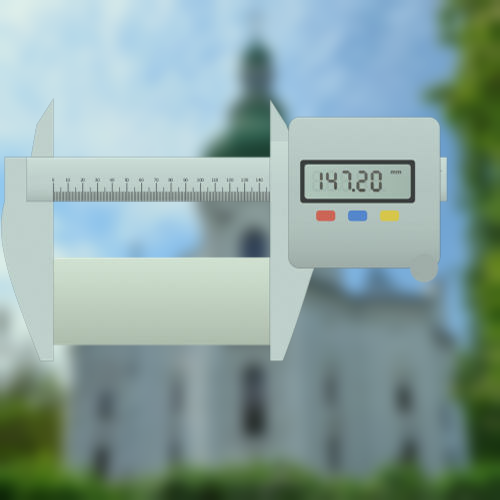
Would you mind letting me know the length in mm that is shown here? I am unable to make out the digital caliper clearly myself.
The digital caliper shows 147.20 mm
